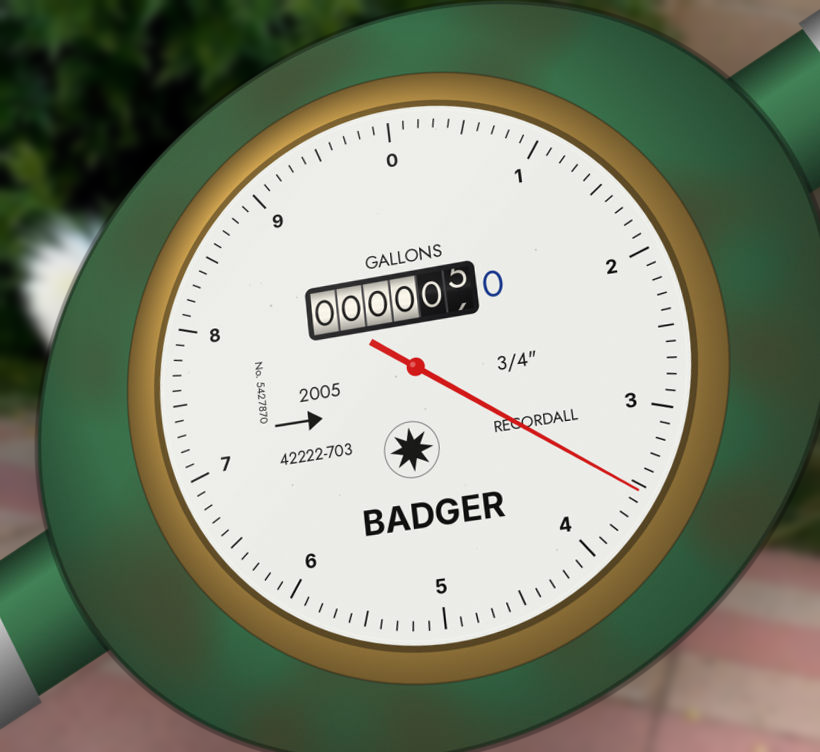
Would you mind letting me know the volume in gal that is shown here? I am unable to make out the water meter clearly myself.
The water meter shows 53.5 gal
